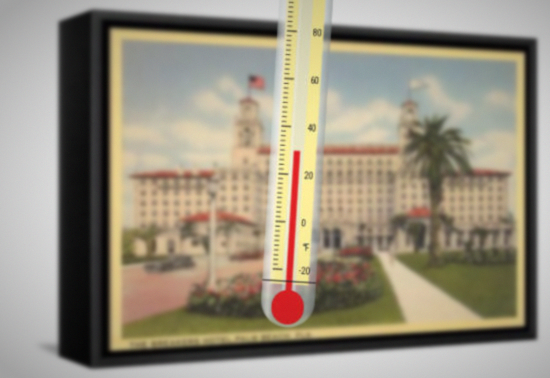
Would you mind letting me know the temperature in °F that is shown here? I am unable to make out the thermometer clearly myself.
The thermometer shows 30 °F
